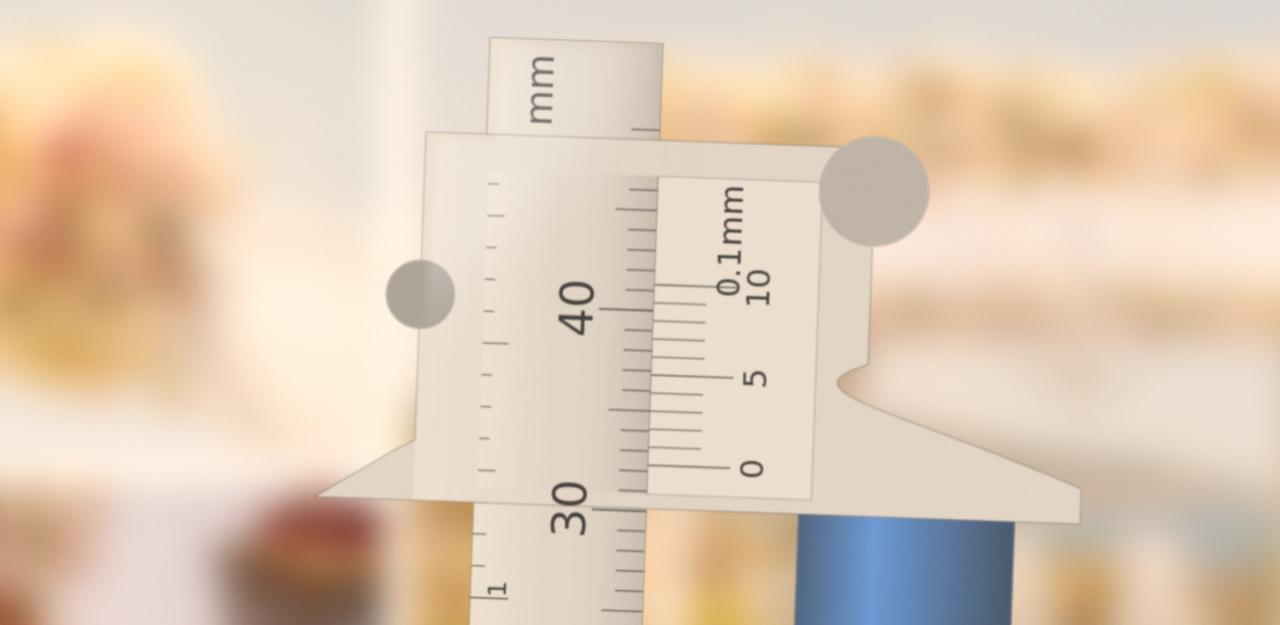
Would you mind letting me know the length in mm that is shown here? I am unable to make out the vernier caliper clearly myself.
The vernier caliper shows 32.3 mm
